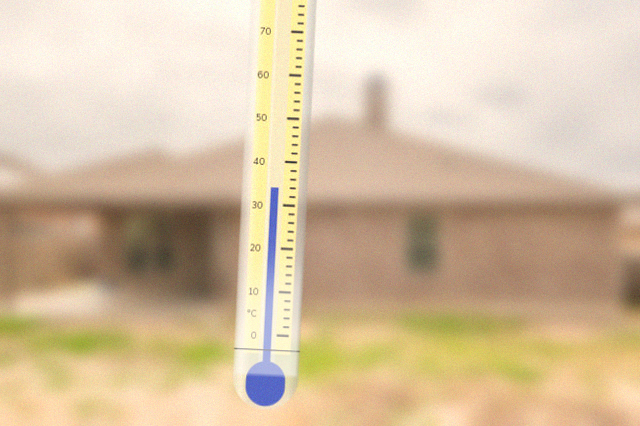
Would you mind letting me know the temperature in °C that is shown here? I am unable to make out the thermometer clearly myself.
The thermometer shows 34 °C
